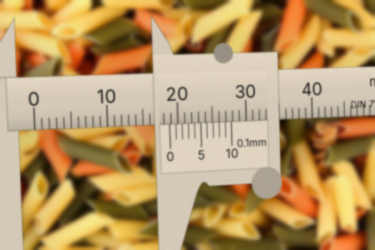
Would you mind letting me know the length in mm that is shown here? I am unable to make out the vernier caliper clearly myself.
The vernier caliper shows 18.8 mm
